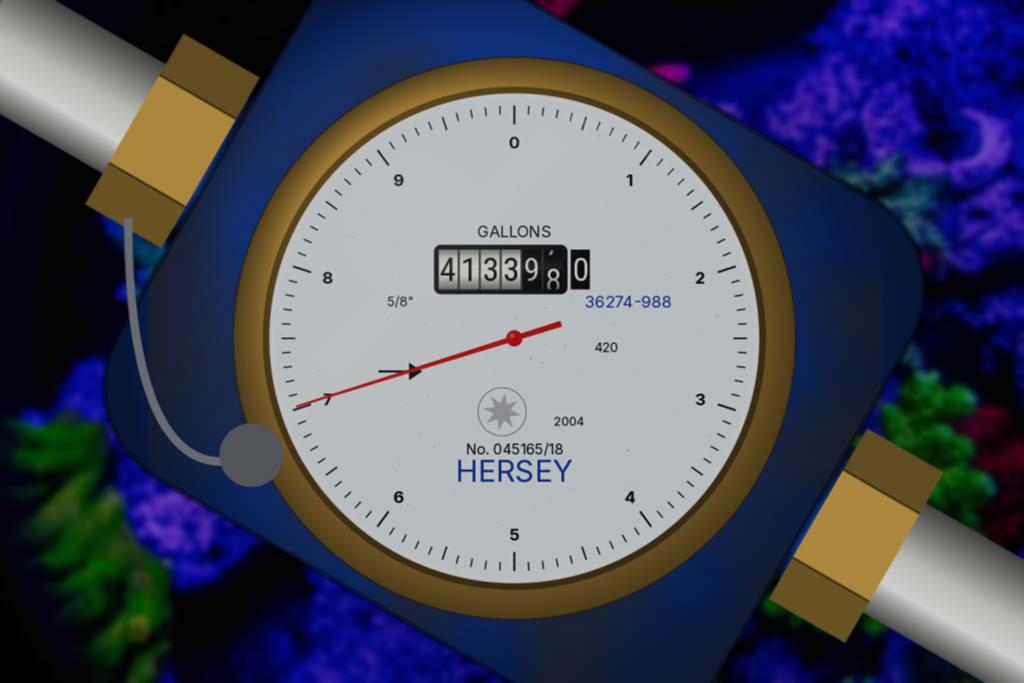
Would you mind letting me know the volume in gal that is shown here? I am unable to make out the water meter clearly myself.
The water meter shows 4133977.0 gal
